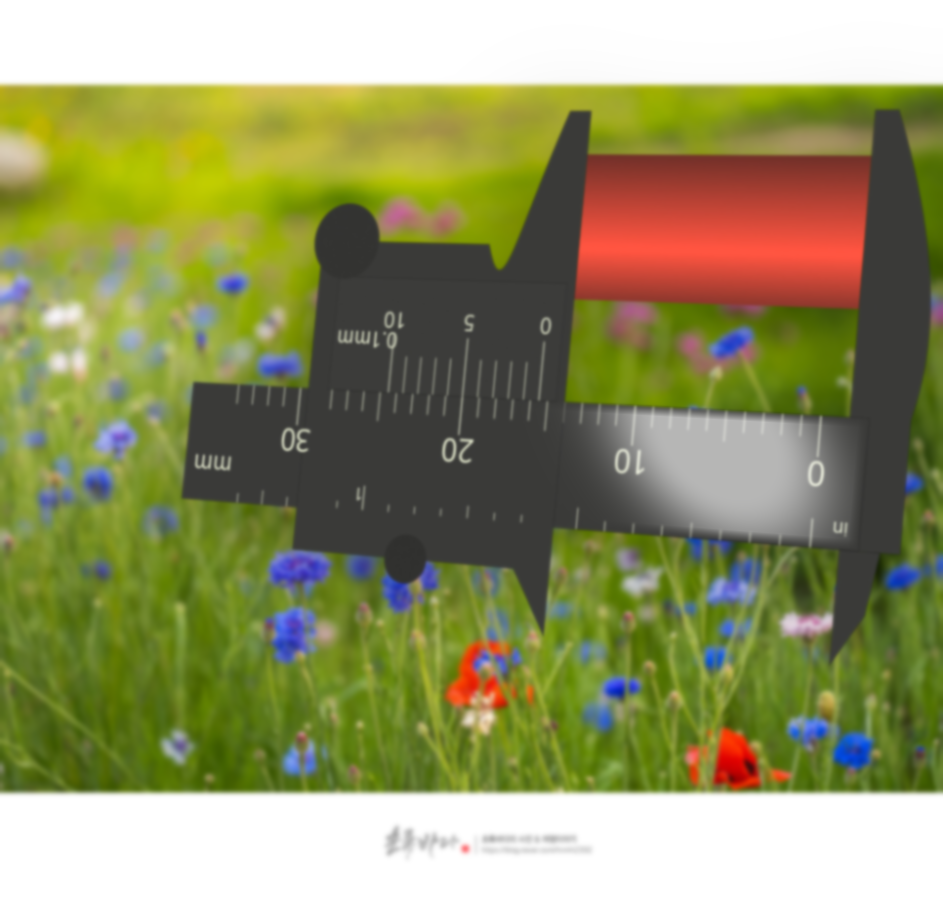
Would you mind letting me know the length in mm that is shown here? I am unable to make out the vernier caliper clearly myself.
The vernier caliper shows 15.5 mm
